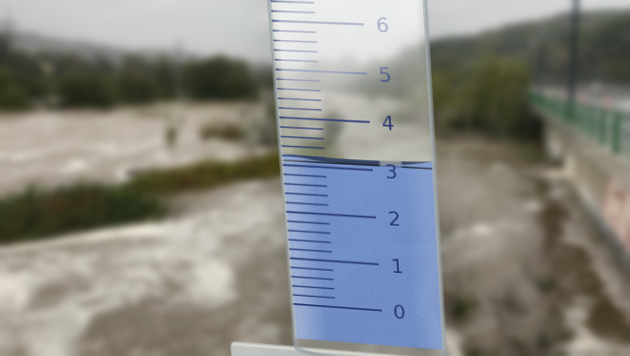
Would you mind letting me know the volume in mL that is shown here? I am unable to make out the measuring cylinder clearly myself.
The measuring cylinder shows 3.1 mL
